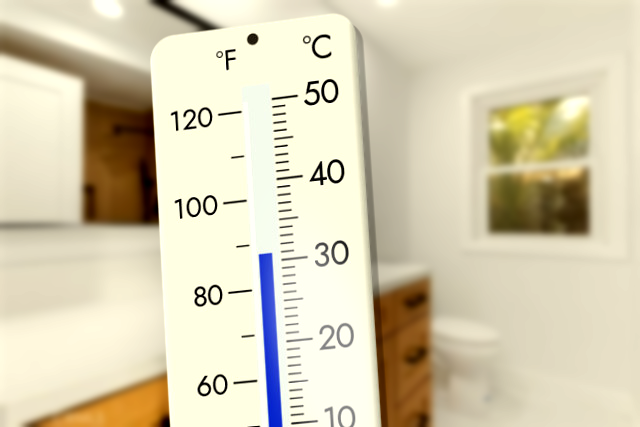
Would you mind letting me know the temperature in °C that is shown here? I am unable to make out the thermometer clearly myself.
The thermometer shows 31 °C
